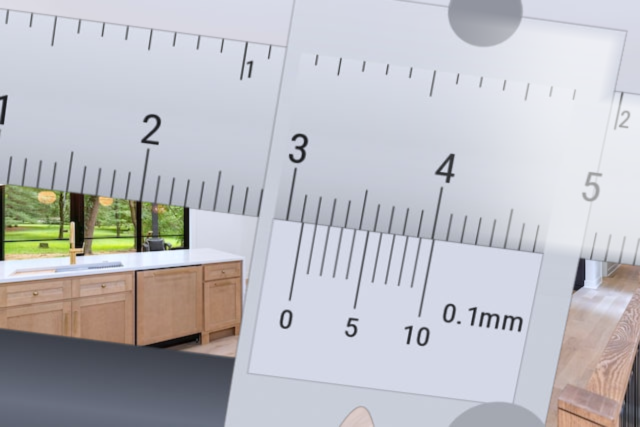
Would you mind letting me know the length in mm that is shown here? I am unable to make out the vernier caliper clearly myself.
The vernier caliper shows 31.1 mm
